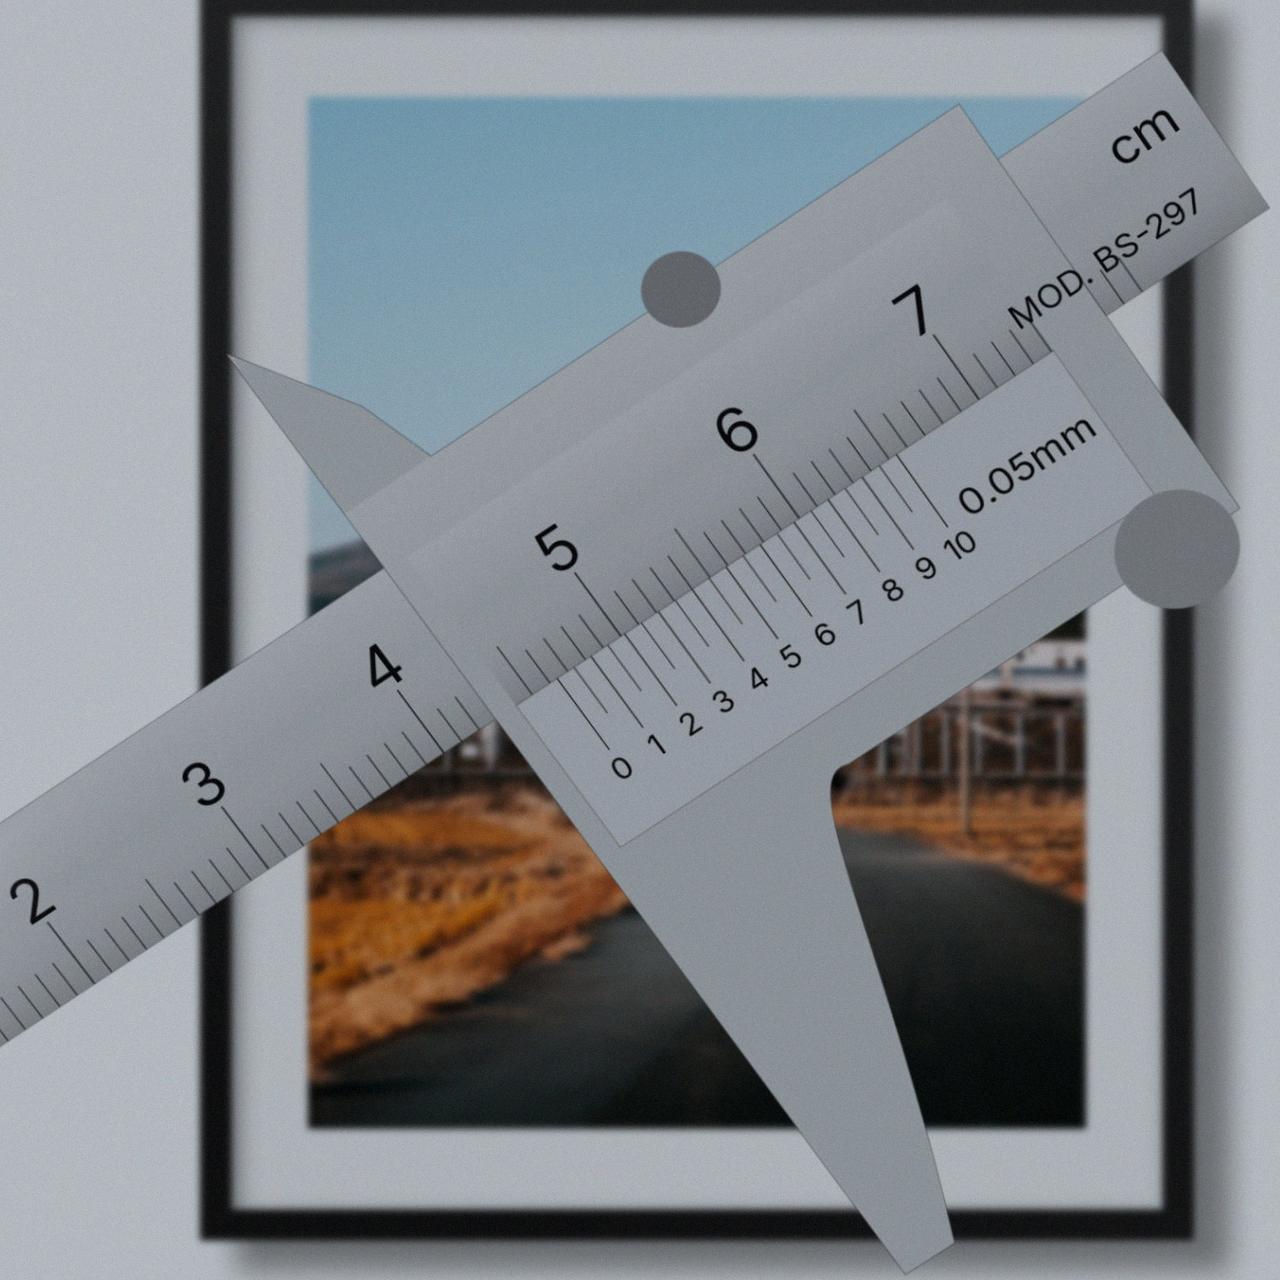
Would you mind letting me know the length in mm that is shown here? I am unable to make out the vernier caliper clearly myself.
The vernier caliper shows 46.4 mm
